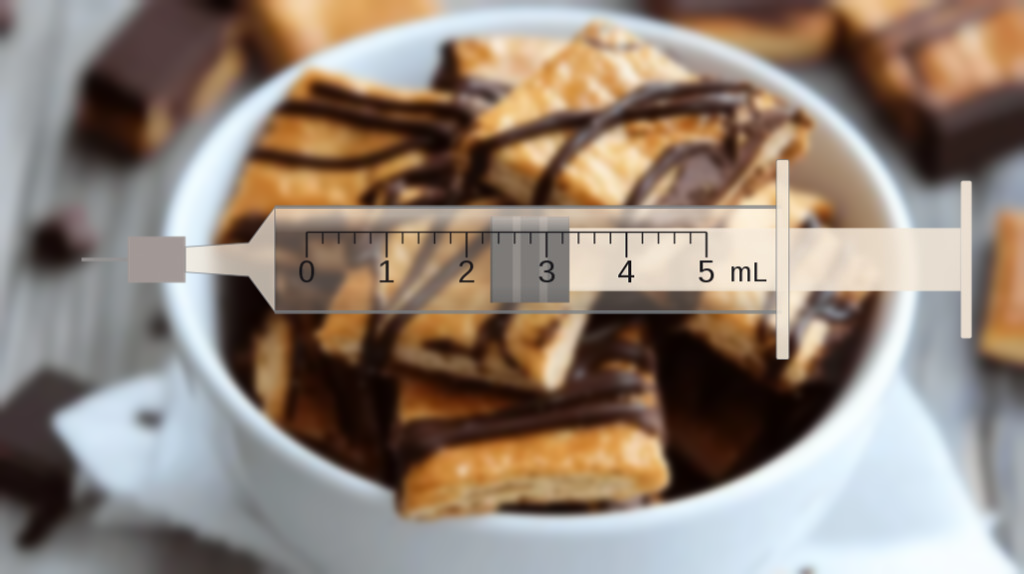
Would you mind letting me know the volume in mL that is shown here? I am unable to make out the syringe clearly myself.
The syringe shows 2.3 mL
